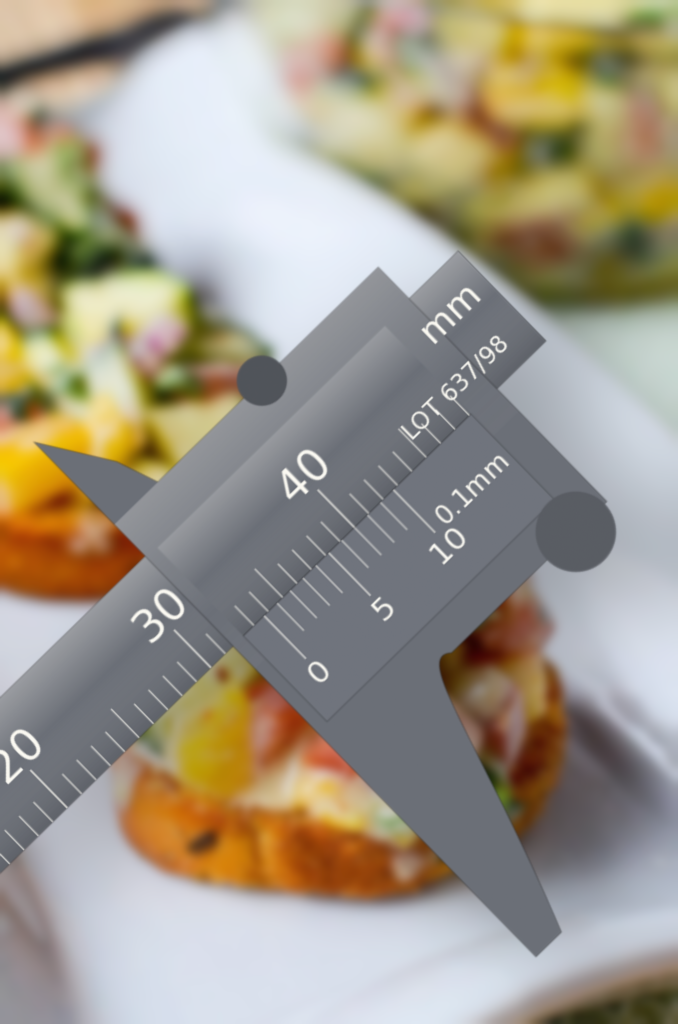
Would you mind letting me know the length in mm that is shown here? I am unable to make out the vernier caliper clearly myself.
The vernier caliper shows 33.7 mm
